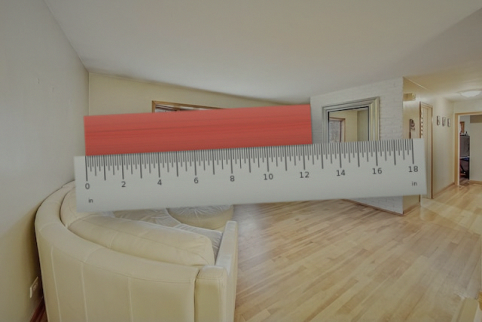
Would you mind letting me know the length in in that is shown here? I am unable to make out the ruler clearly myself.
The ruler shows 12.5 in
